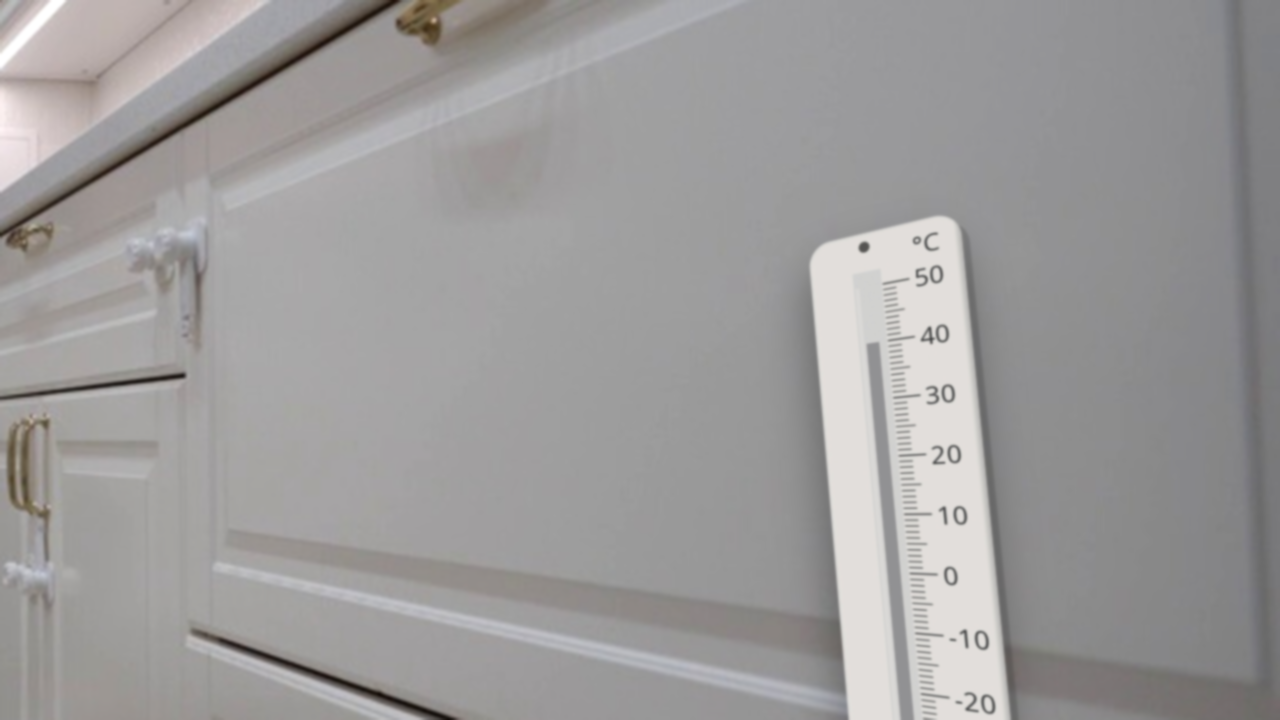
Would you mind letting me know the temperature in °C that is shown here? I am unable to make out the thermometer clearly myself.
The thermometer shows 40 °C
